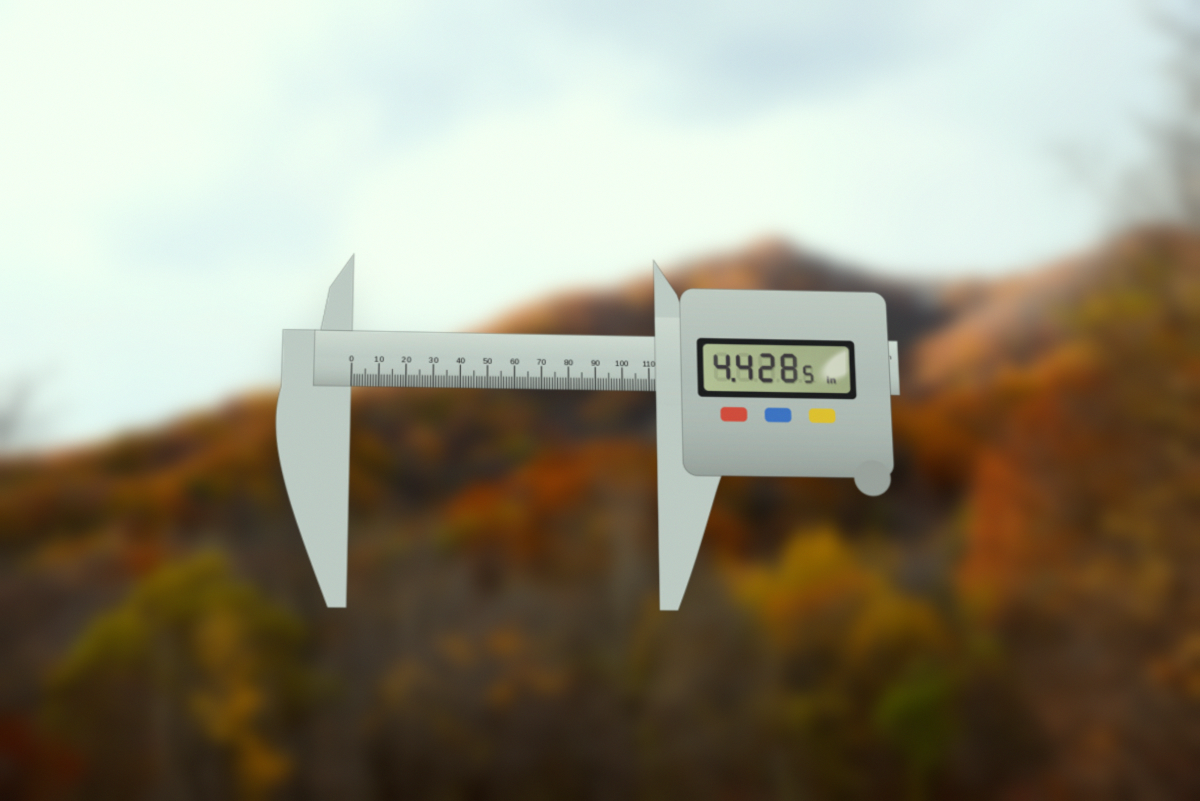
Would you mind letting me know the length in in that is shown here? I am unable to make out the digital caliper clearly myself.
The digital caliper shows 4.4285 in
